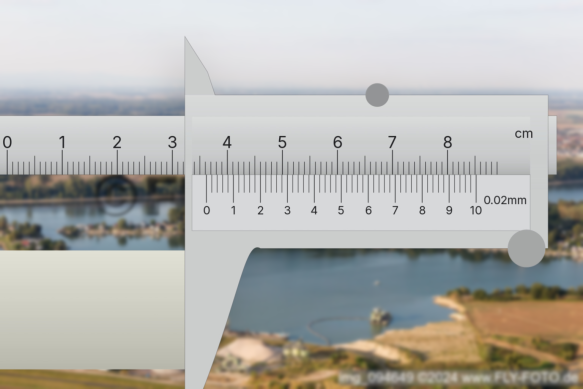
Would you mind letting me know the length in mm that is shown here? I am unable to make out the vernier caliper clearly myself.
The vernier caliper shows 36.2 mm
